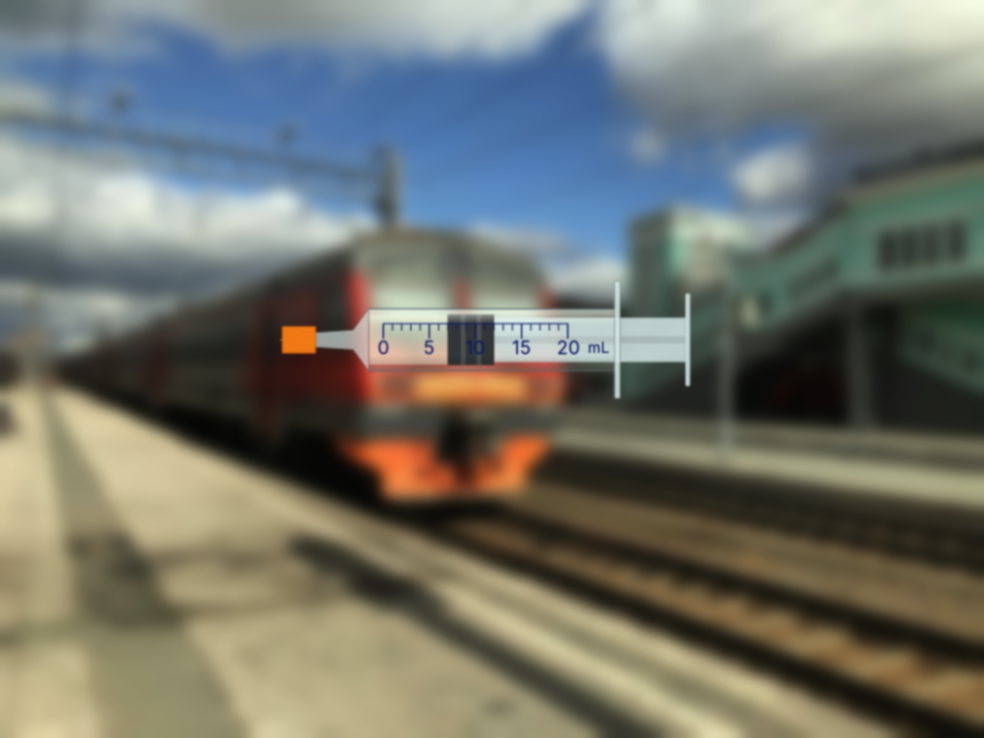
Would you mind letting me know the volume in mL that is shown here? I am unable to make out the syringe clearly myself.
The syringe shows 7 mL
